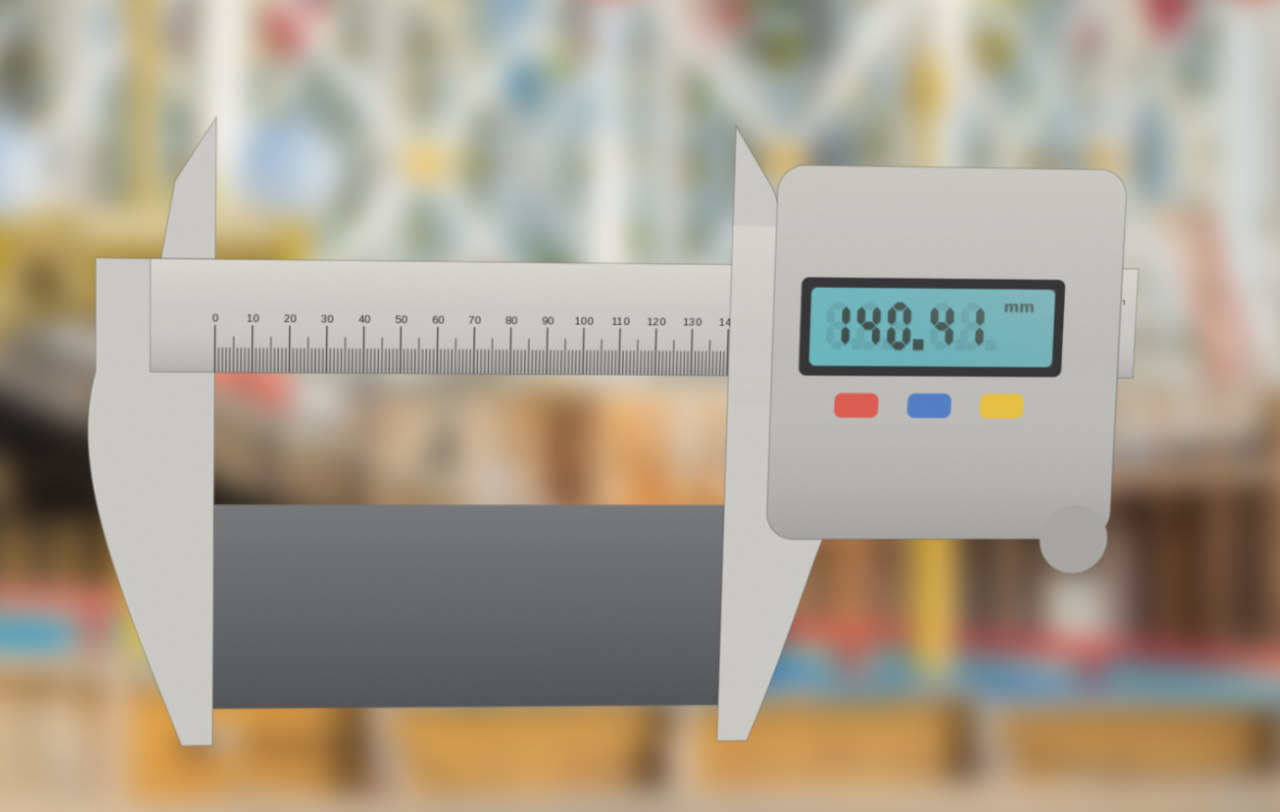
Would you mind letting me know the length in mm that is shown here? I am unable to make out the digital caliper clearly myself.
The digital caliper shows 140.41 mm
